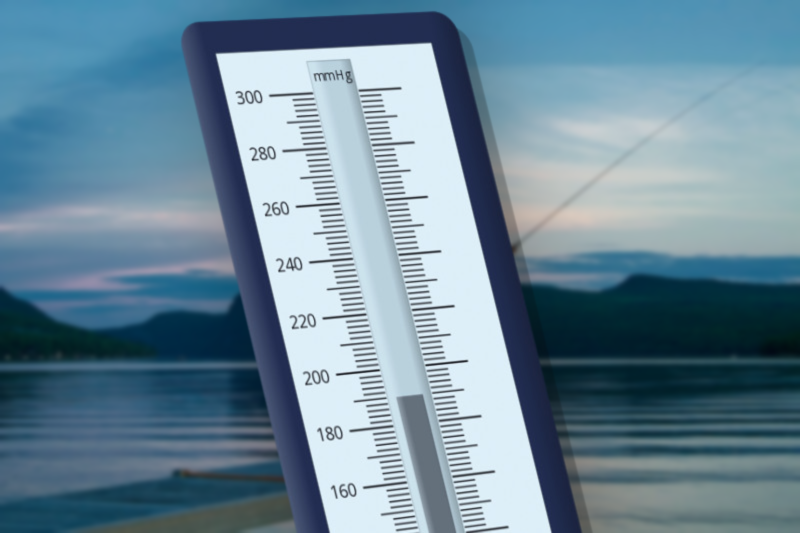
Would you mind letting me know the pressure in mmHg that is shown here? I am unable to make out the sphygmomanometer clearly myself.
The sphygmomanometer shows 190 mmHg
